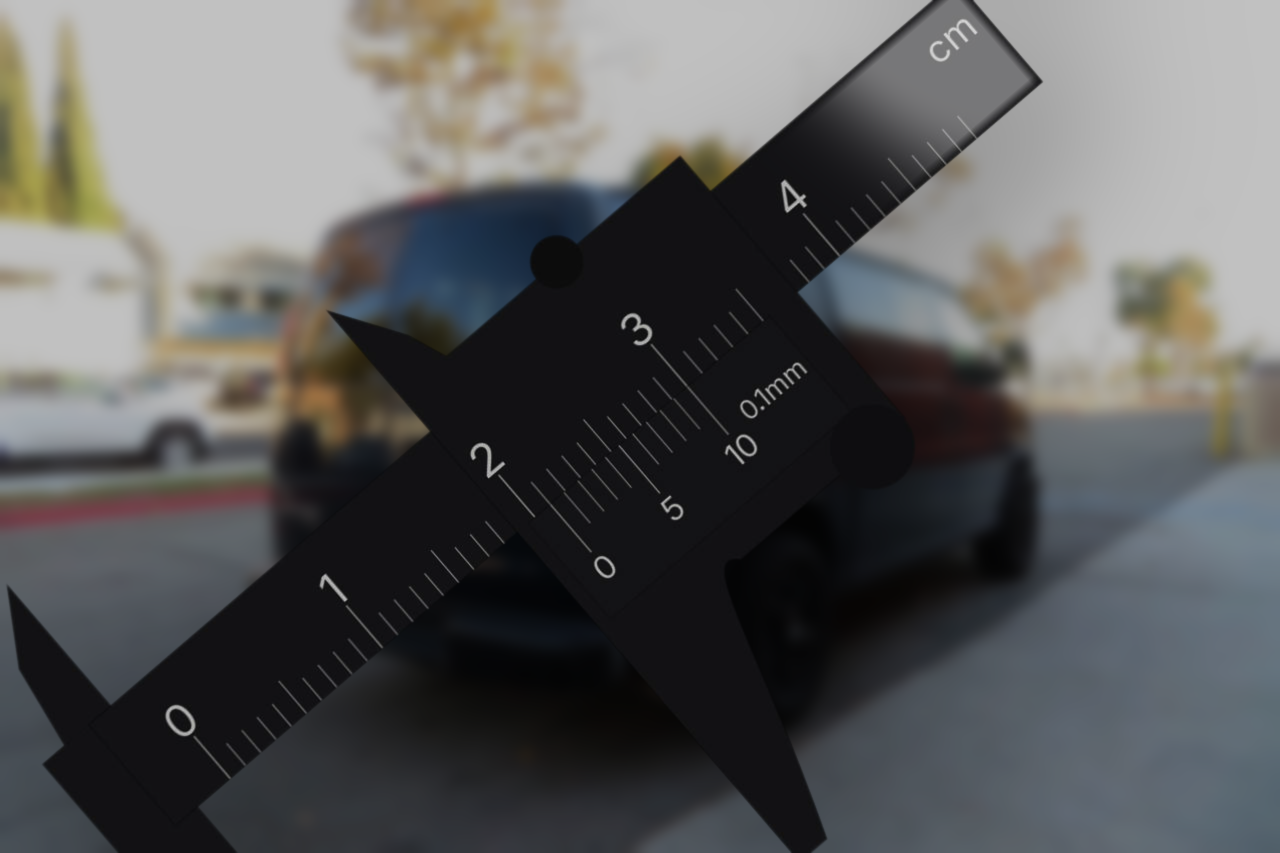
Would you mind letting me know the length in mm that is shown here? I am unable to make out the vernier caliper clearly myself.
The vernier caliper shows 21.0 mm
